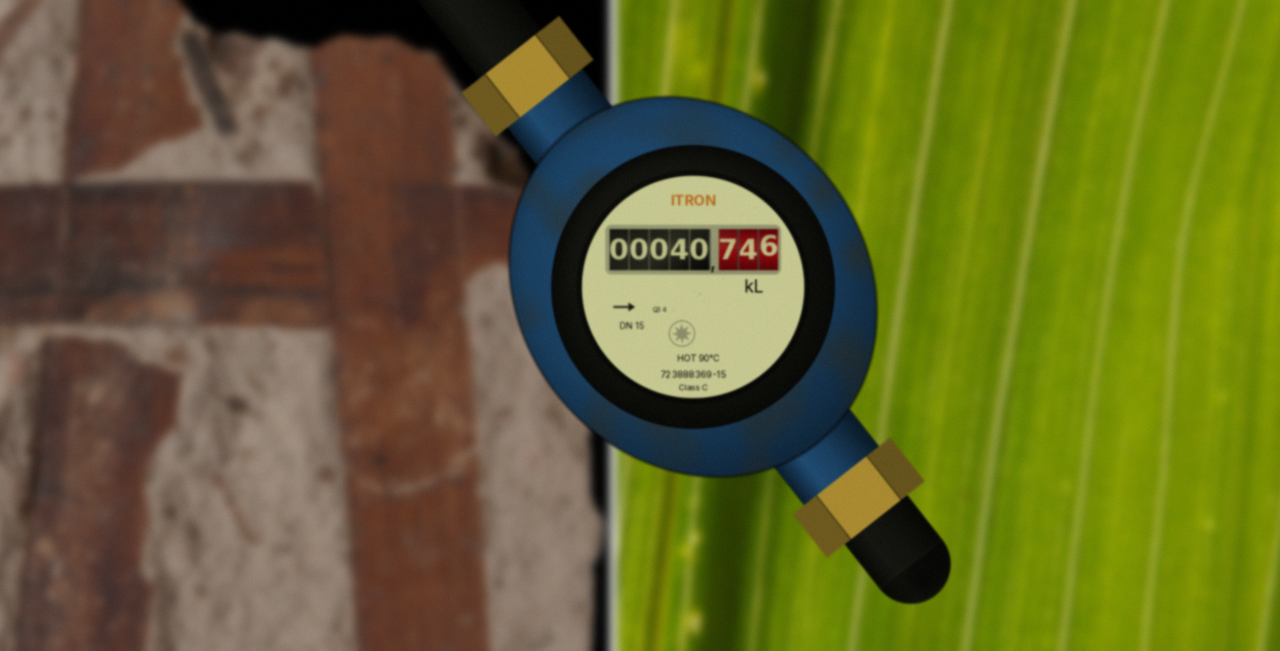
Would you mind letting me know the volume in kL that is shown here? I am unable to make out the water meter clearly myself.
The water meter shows 40.746 kL
